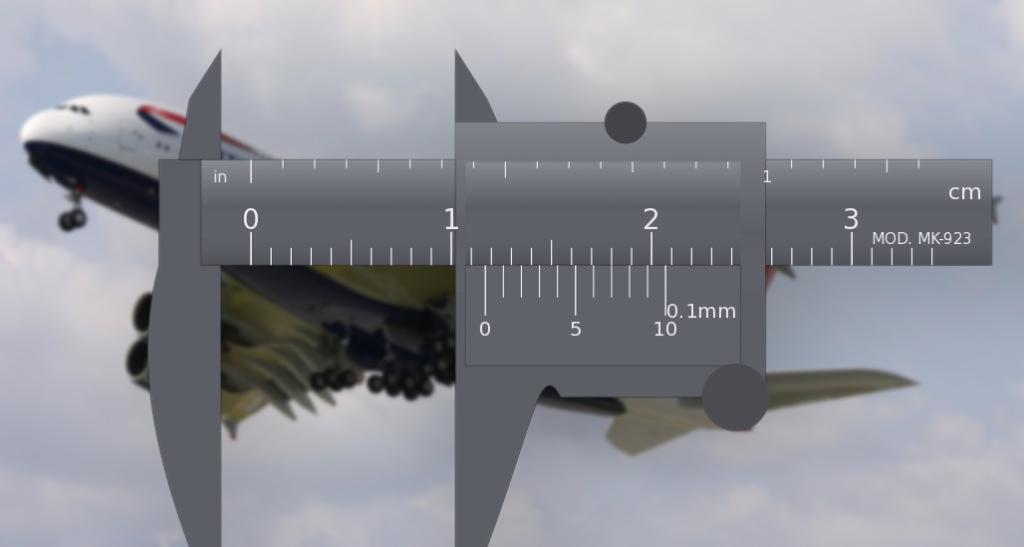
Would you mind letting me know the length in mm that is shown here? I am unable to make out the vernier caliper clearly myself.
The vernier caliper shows 11.7 mm
